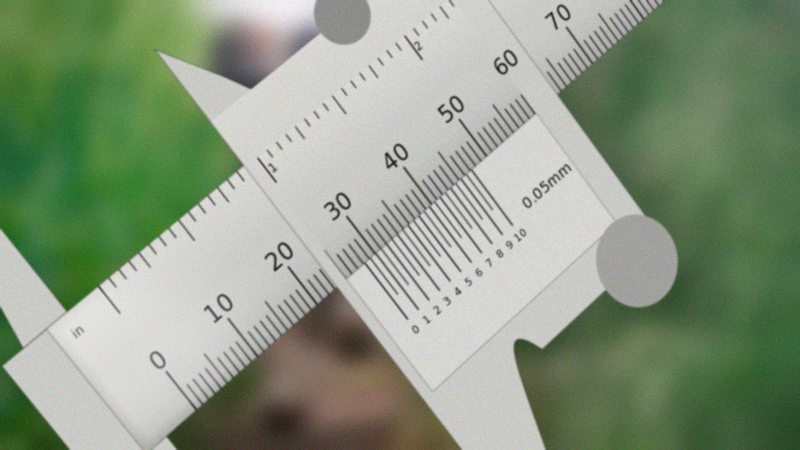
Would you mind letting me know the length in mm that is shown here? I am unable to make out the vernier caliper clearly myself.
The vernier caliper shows 28.2 mm
